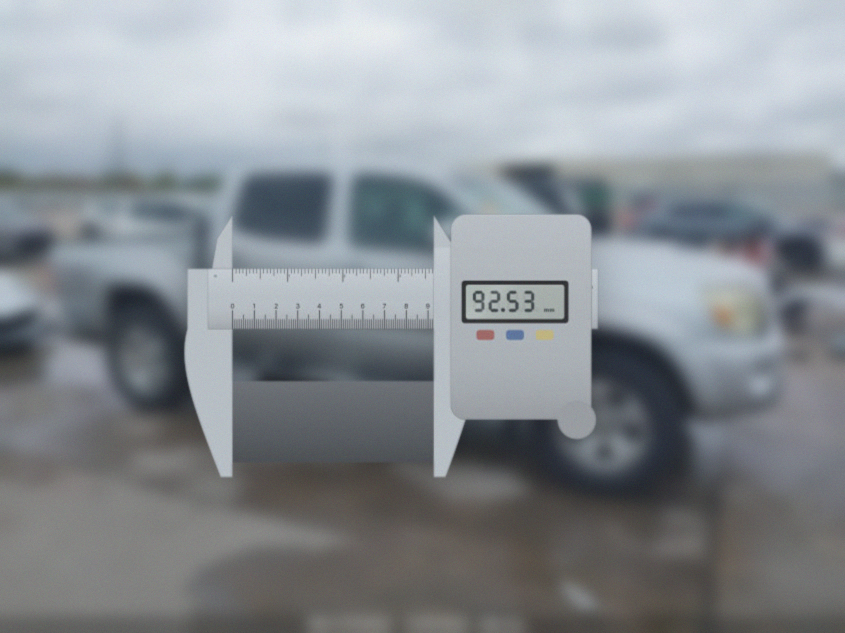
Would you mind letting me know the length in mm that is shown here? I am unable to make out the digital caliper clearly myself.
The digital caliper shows 92.53 mm
